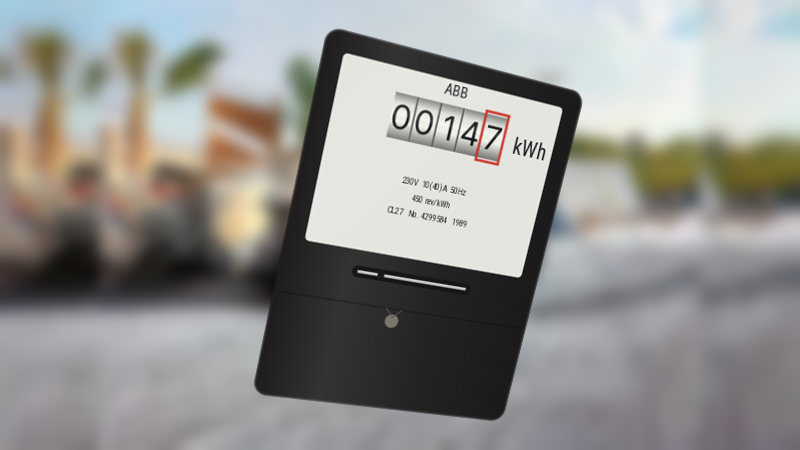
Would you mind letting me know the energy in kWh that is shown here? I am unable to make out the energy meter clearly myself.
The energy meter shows 14.7 kWh
